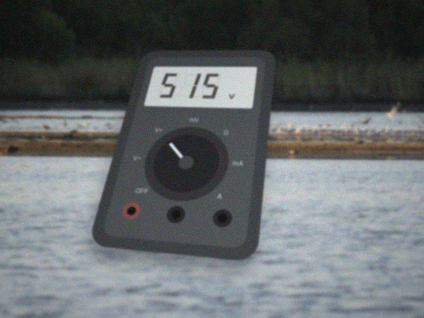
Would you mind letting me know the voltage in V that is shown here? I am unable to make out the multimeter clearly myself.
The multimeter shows 515 V
